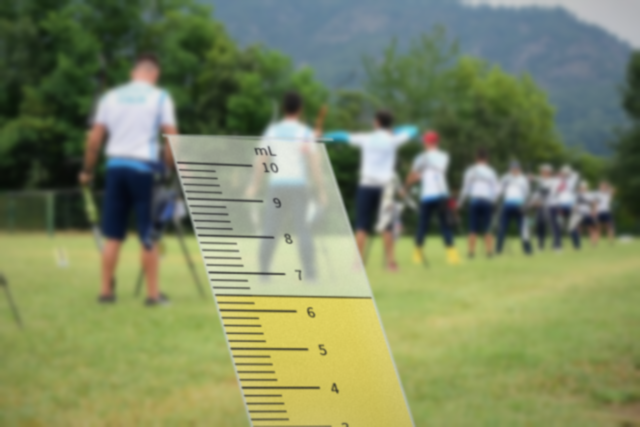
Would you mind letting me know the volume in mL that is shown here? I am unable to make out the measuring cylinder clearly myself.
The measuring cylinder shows 6.4 mL
